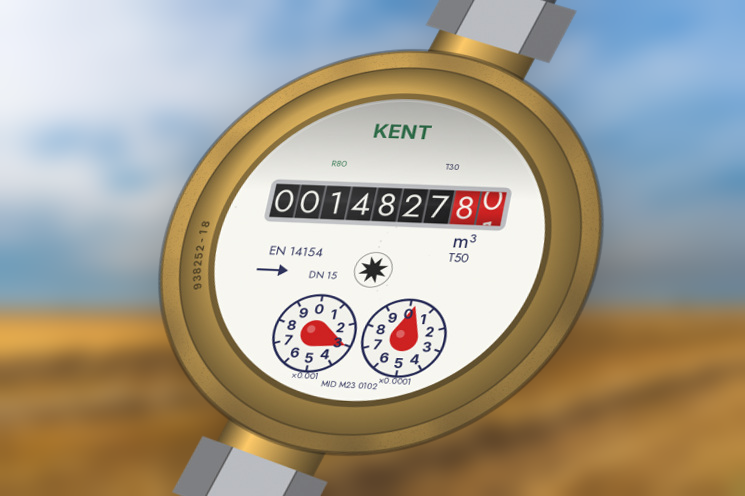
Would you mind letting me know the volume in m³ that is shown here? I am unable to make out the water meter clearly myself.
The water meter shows 14827.8030 m³
